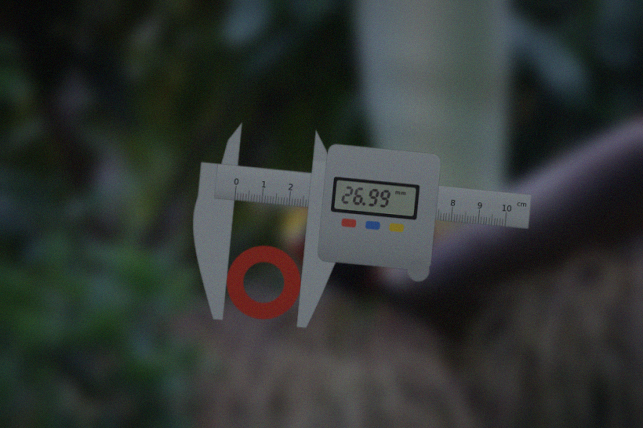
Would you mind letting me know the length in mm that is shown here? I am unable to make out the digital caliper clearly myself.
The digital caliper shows 26.99 mm
